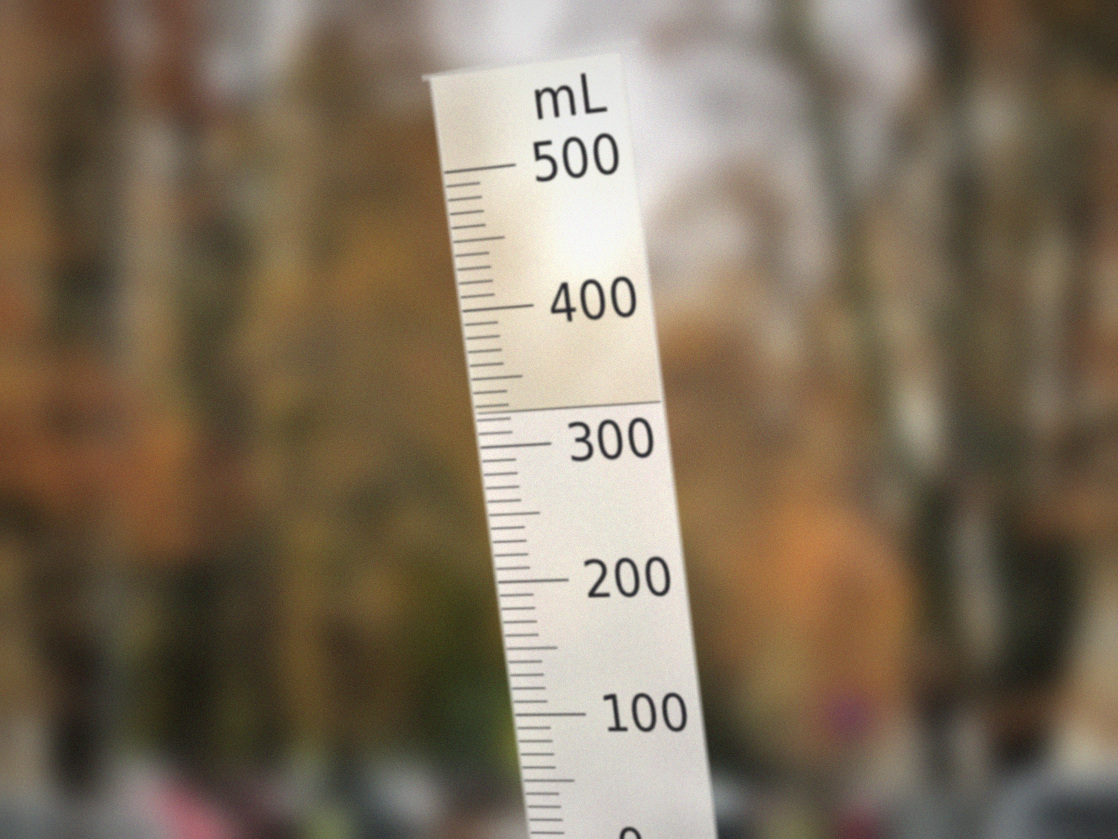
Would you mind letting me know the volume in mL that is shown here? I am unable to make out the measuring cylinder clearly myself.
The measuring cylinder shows 325 mL
